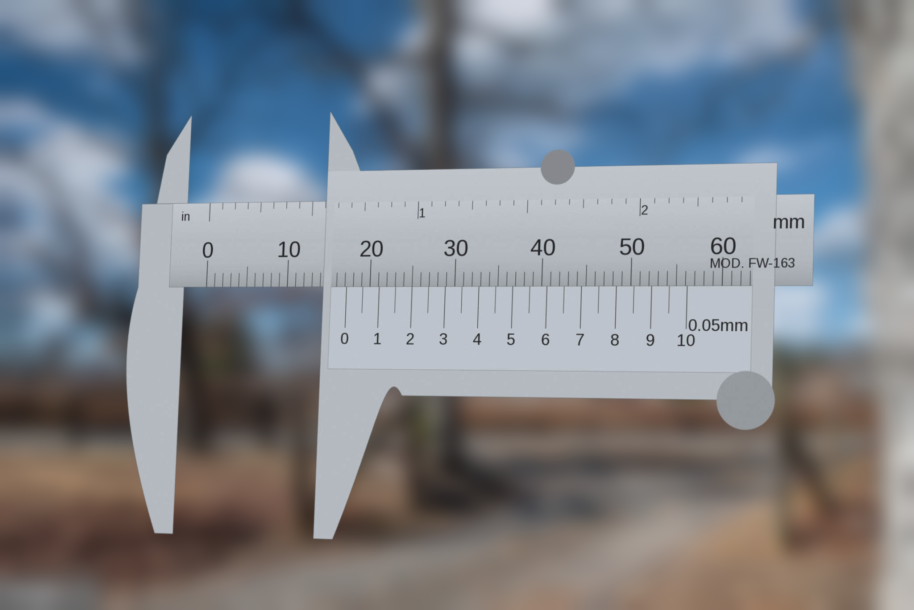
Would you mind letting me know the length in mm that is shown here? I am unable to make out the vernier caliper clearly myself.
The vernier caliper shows 17.2 mm
